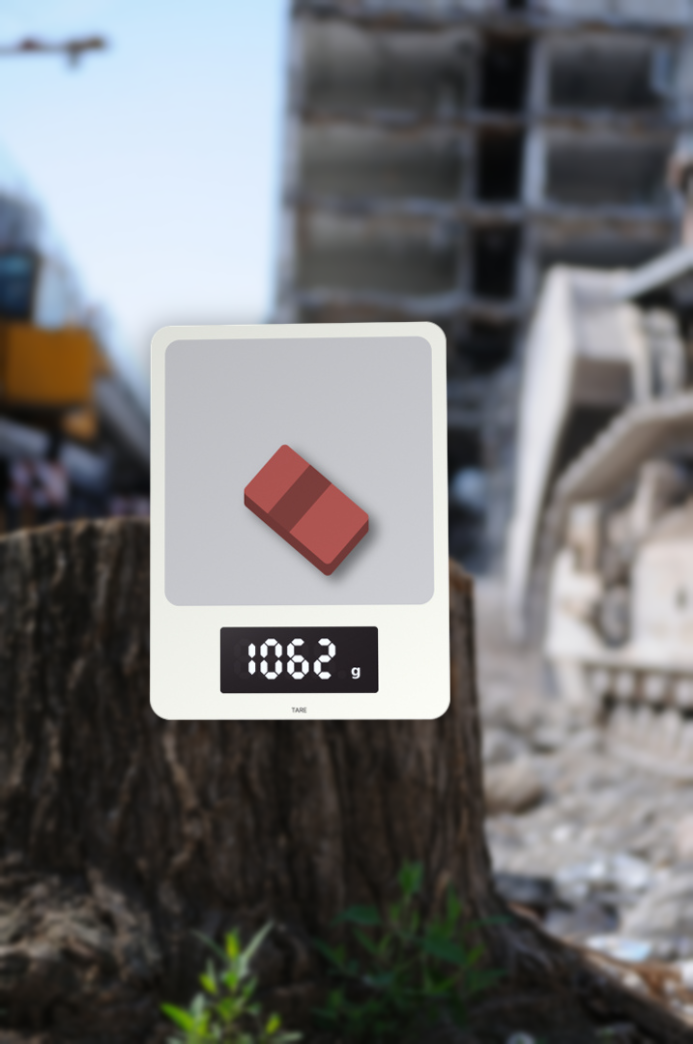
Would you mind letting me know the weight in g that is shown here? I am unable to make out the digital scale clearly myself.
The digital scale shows 1062 g
